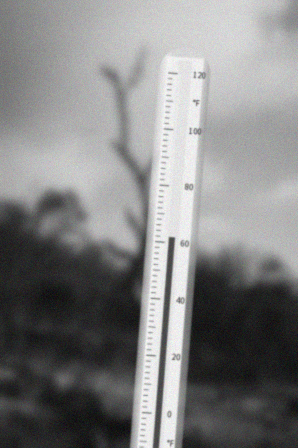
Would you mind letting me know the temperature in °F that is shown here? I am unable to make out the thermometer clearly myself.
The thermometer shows 62 °F
